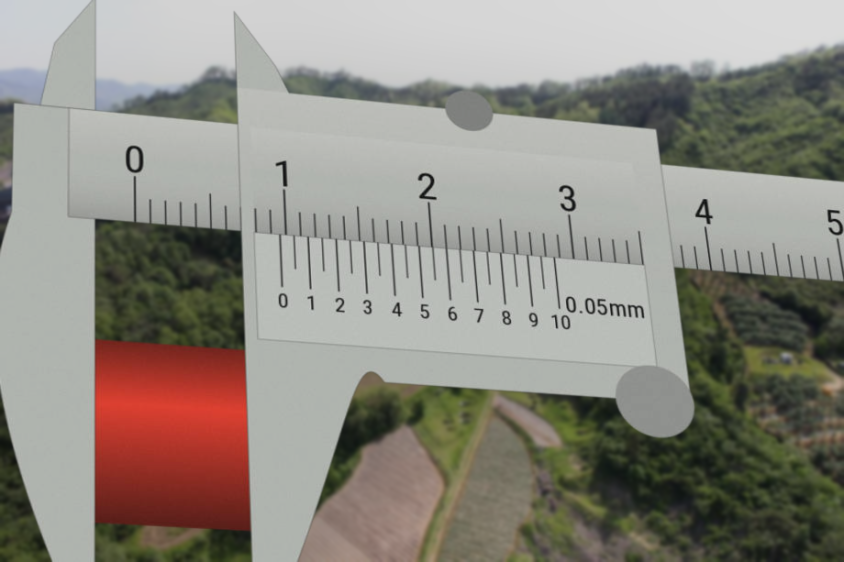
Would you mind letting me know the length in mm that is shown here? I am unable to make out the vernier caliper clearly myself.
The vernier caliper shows 9.6 mm
